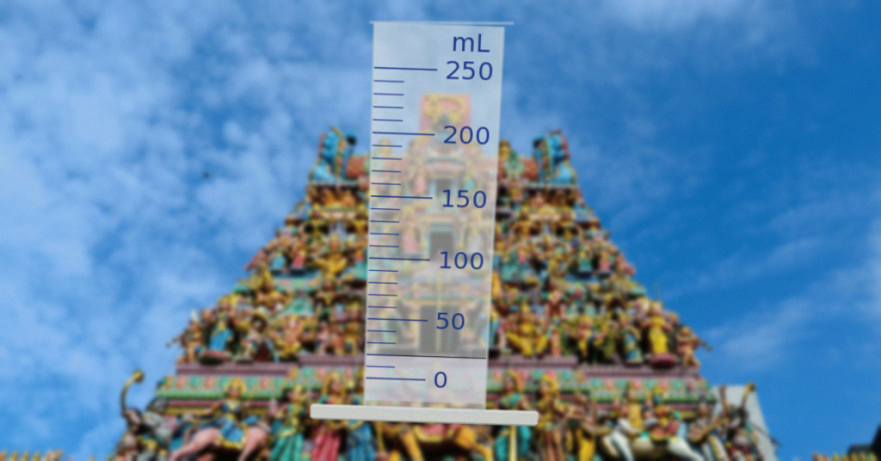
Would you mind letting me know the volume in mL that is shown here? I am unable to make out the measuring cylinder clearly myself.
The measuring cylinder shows 20 mL
